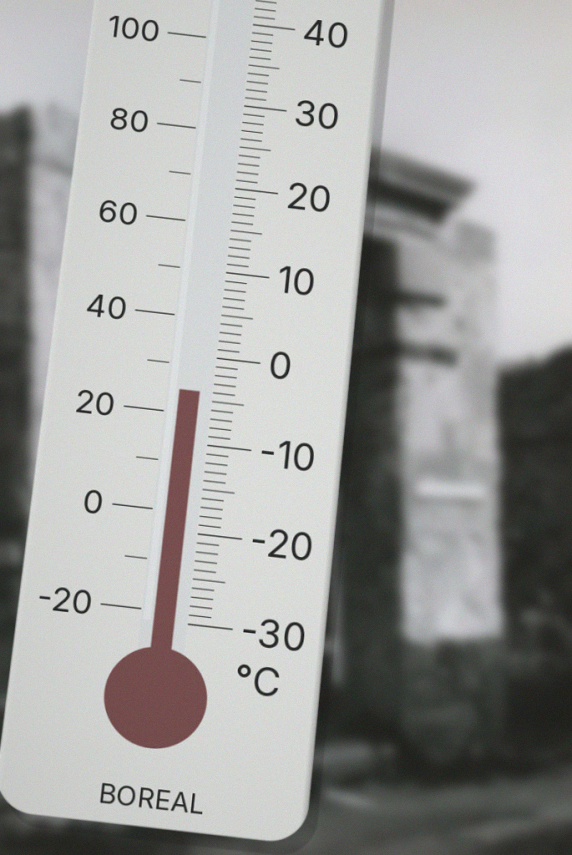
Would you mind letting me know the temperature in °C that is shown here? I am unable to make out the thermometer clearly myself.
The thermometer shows -4 °C
